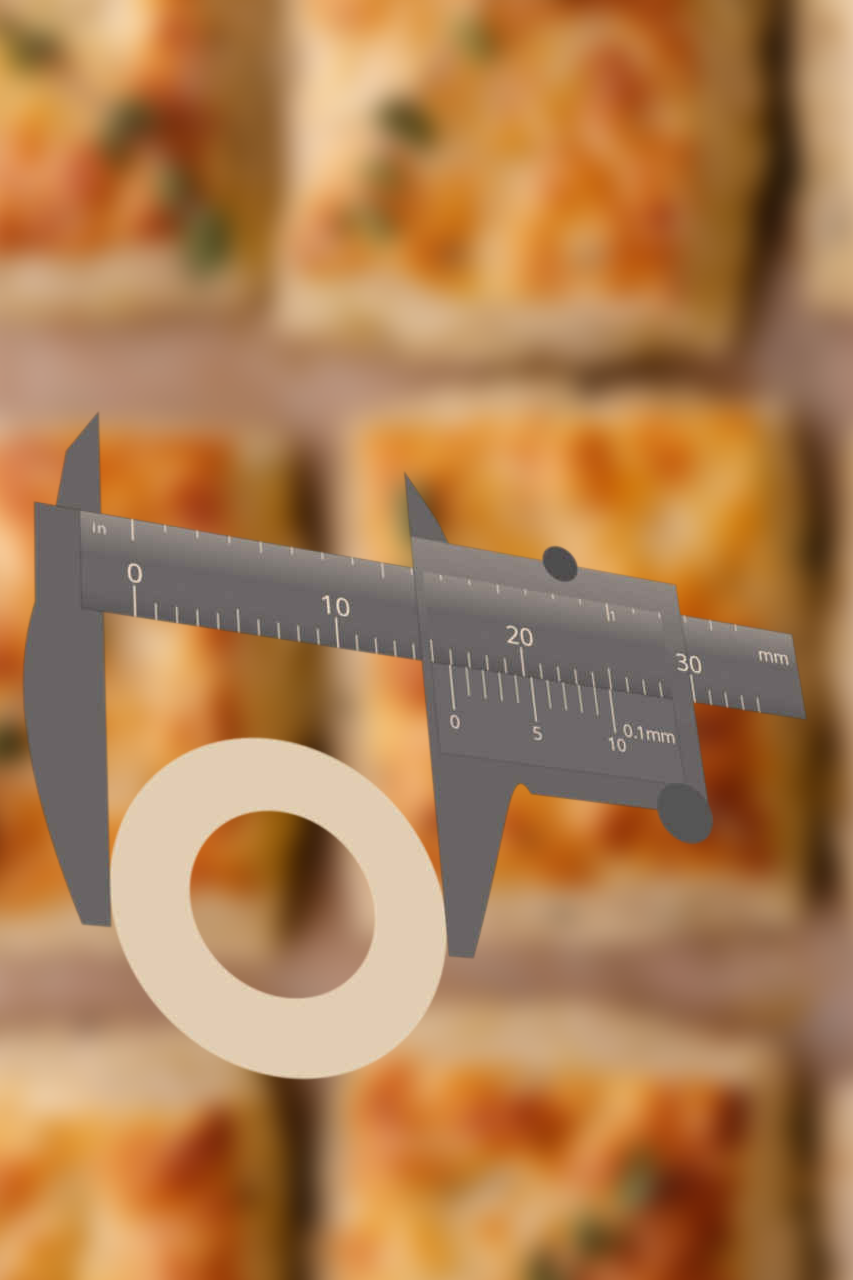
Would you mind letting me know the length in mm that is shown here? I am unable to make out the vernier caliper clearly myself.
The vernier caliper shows 15.9 mm
